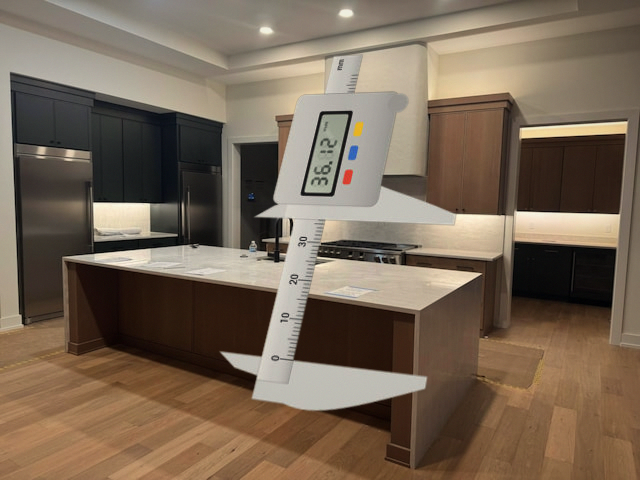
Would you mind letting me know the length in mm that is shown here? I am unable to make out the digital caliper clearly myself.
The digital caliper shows 36.12 mm
